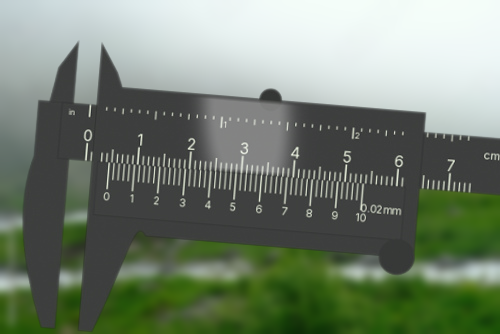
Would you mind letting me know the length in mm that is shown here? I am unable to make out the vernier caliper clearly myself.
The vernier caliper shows 4.5 mm
